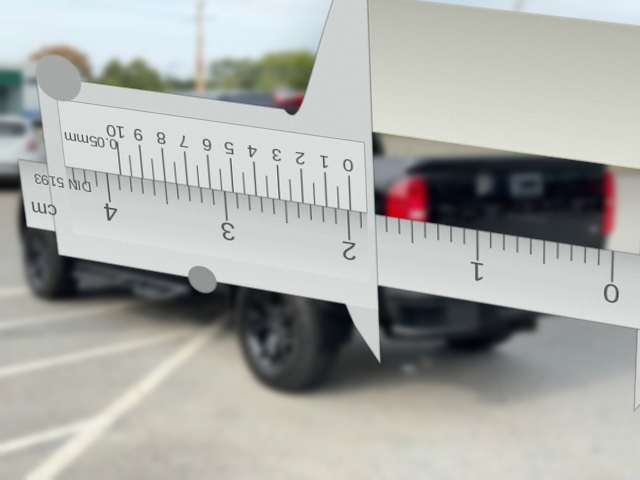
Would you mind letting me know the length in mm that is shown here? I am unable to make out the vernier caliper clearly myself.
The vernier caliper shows 19.8 mm
